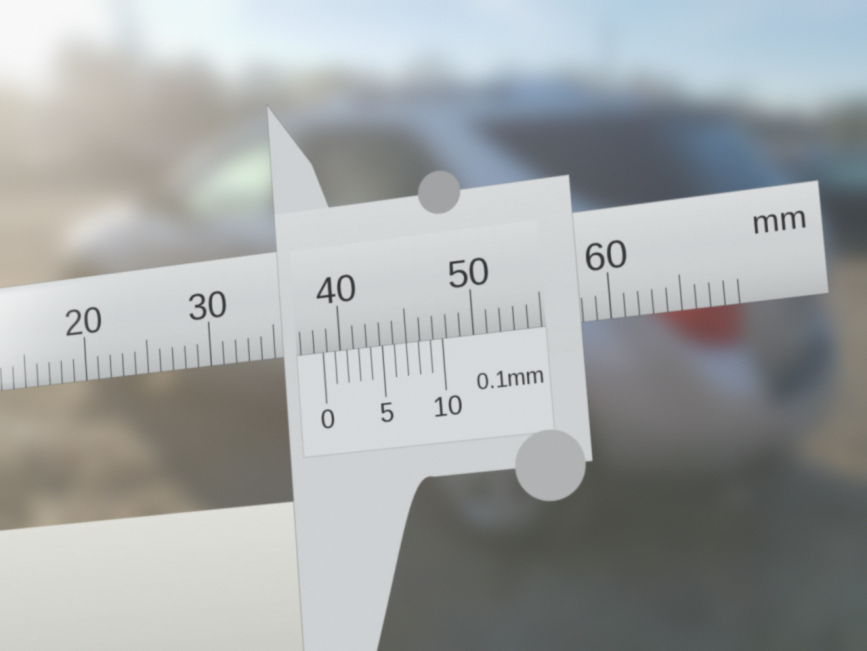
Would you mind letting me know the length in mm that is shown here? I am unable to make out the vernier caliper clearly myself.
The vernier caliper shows 38.7 mm
